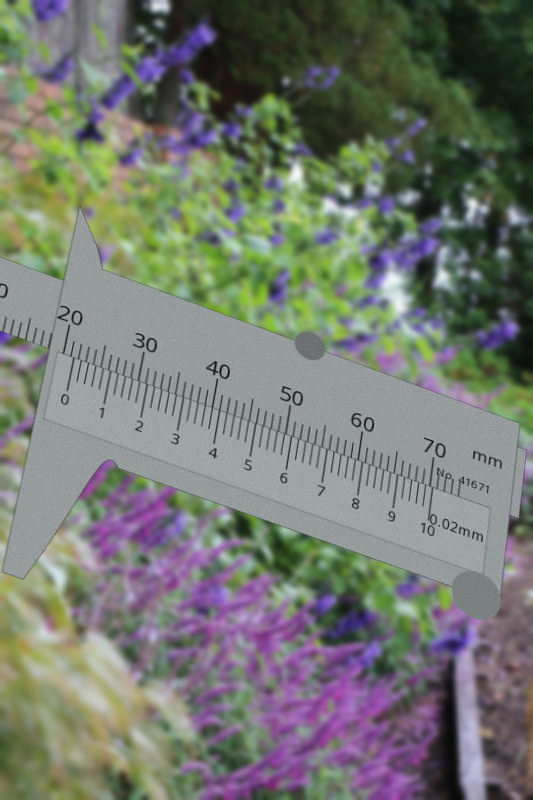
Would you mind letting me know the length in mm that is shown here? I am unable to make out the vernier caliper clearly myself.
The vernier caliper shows 21.4 mm
